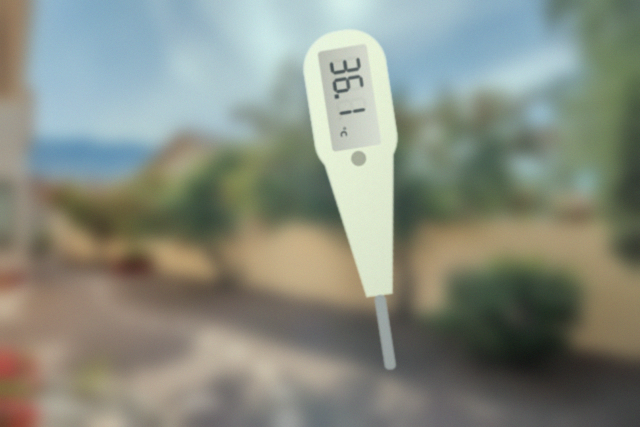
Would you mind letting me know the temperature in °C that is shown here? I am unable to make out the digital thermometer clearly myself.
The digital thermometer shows 36.1 °C
